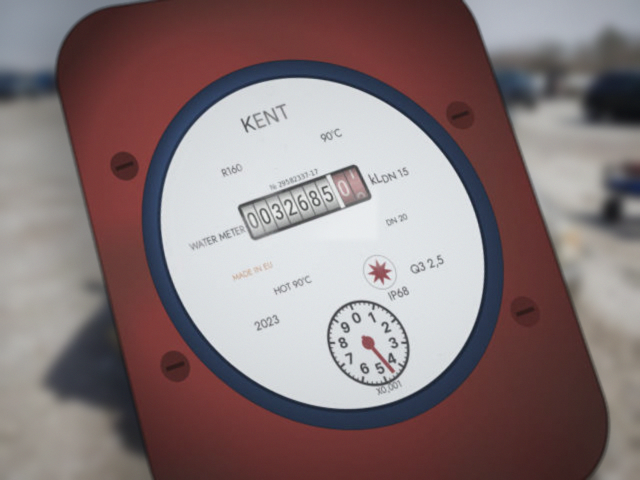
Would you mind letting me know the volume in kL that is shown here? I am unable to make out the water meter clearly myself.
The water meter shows 32685.014 kL
